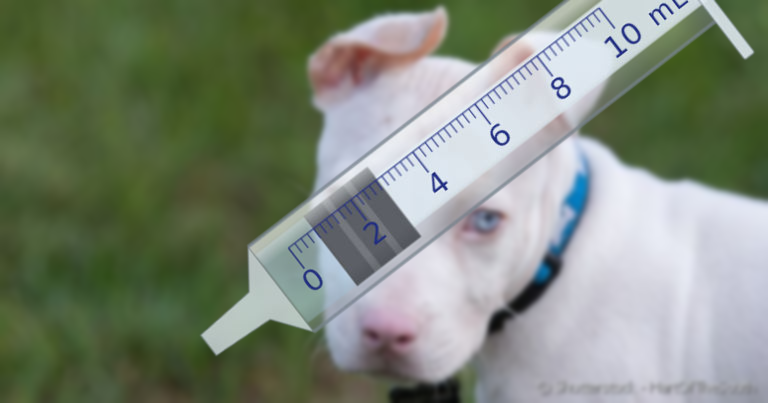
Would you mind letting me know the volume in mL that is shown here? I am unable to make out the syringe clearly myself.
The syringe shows 0.8 mL
